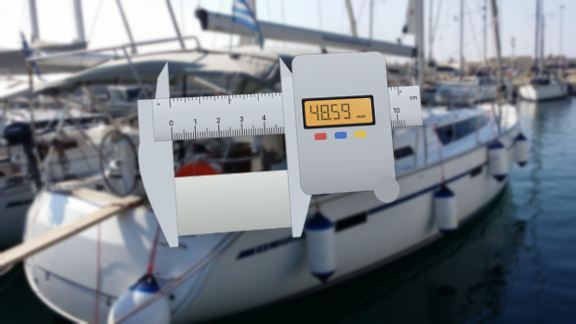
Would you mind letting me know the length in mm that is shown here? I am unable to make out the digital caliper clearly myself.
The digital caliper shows 48.59 mm
